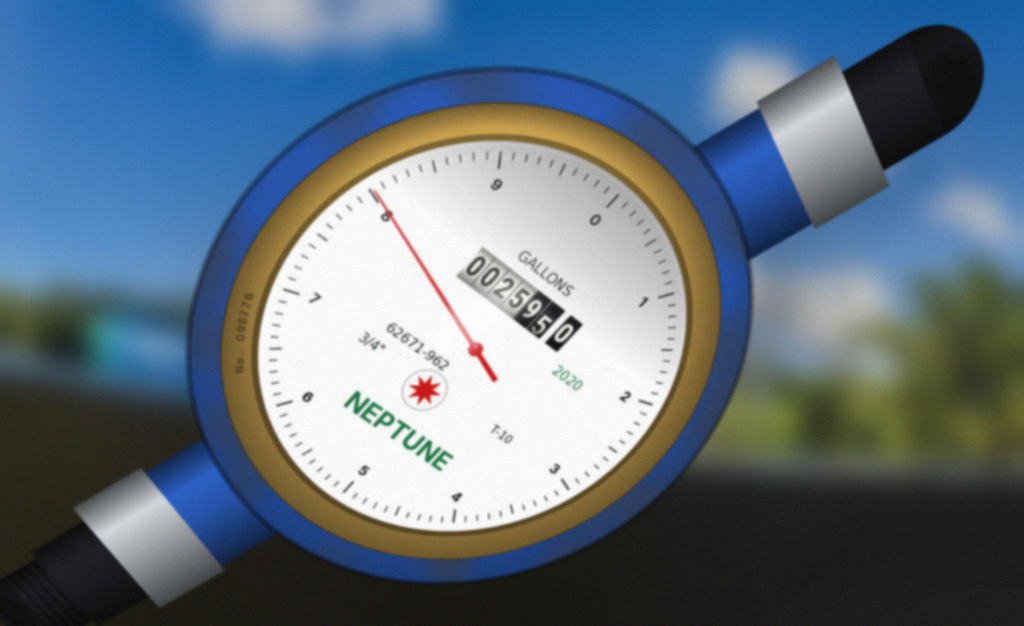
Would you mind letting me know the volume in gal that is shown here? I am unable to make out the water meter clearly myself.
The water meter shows 25948.0 gal
